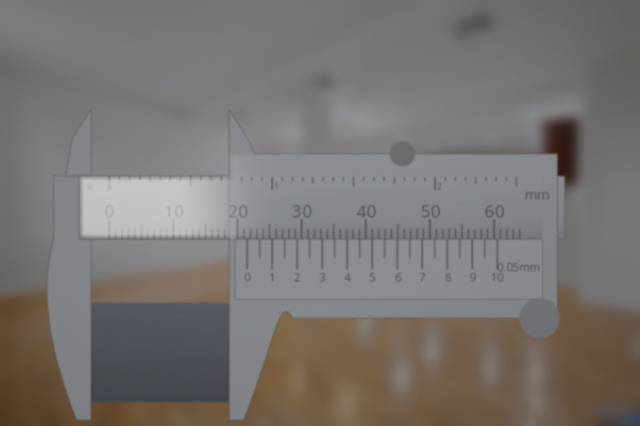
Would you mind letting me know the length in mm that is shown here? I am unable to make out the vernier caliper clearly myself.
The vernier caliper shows 21.5 mm
